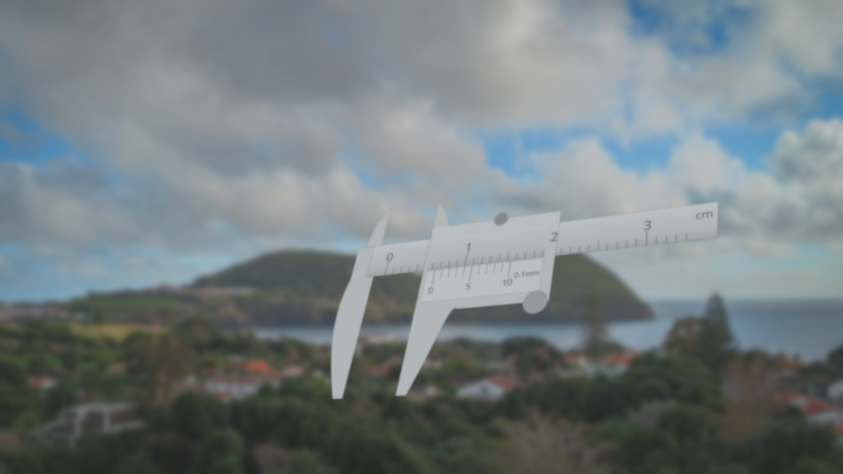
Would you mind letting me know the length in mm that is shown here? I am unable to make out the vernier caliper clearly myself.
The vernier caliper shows 6.4 mm
